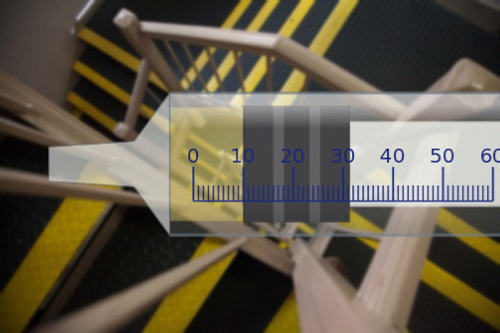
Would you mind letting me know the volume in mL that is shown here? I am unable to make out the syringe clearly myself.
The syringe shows 10 mL
